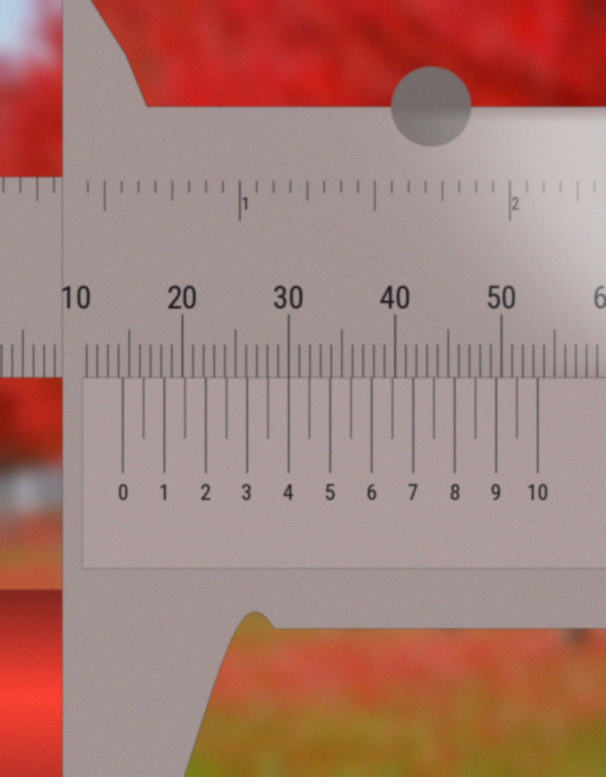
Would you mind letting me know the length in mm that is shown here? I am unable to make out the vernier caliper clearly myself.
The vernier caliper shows 14.4 mm
